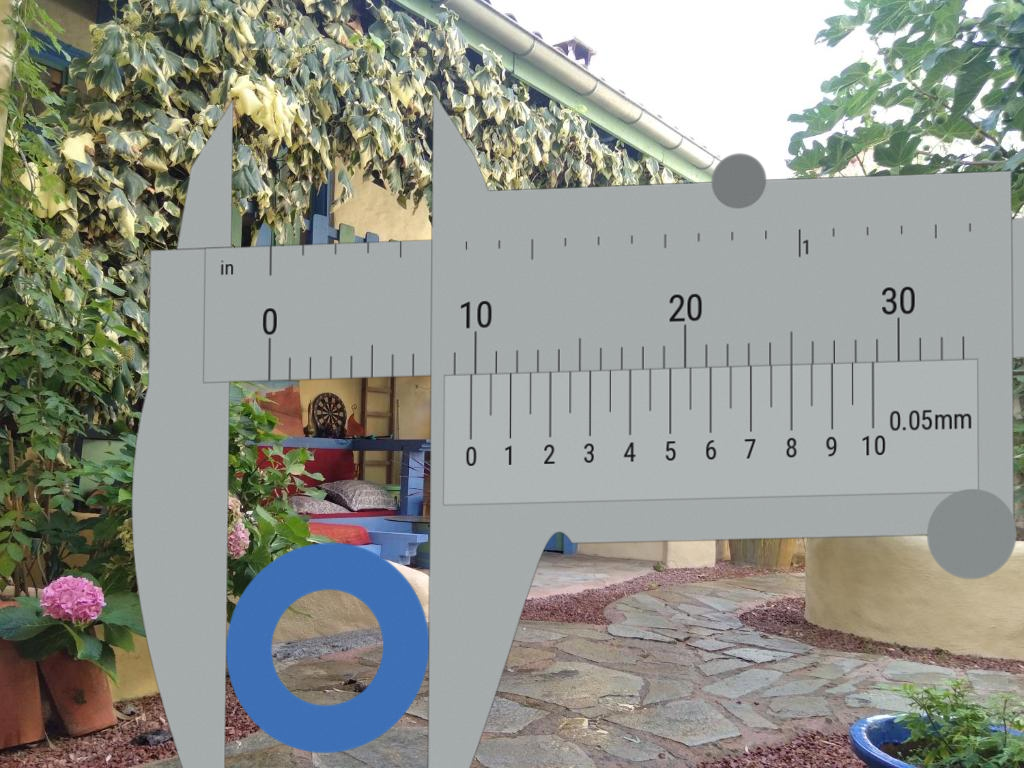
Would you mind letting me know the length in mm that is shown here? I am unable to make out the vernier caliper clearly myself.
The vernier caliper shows 9.8 mm
